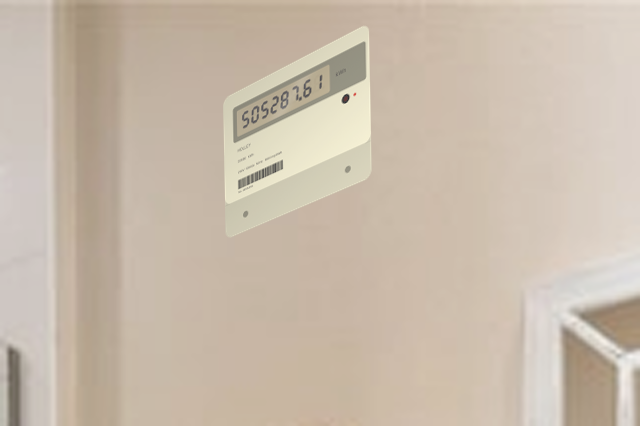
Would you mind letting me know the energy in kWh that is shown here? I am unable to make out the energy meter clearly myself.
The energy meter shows 505287.61 kWh
